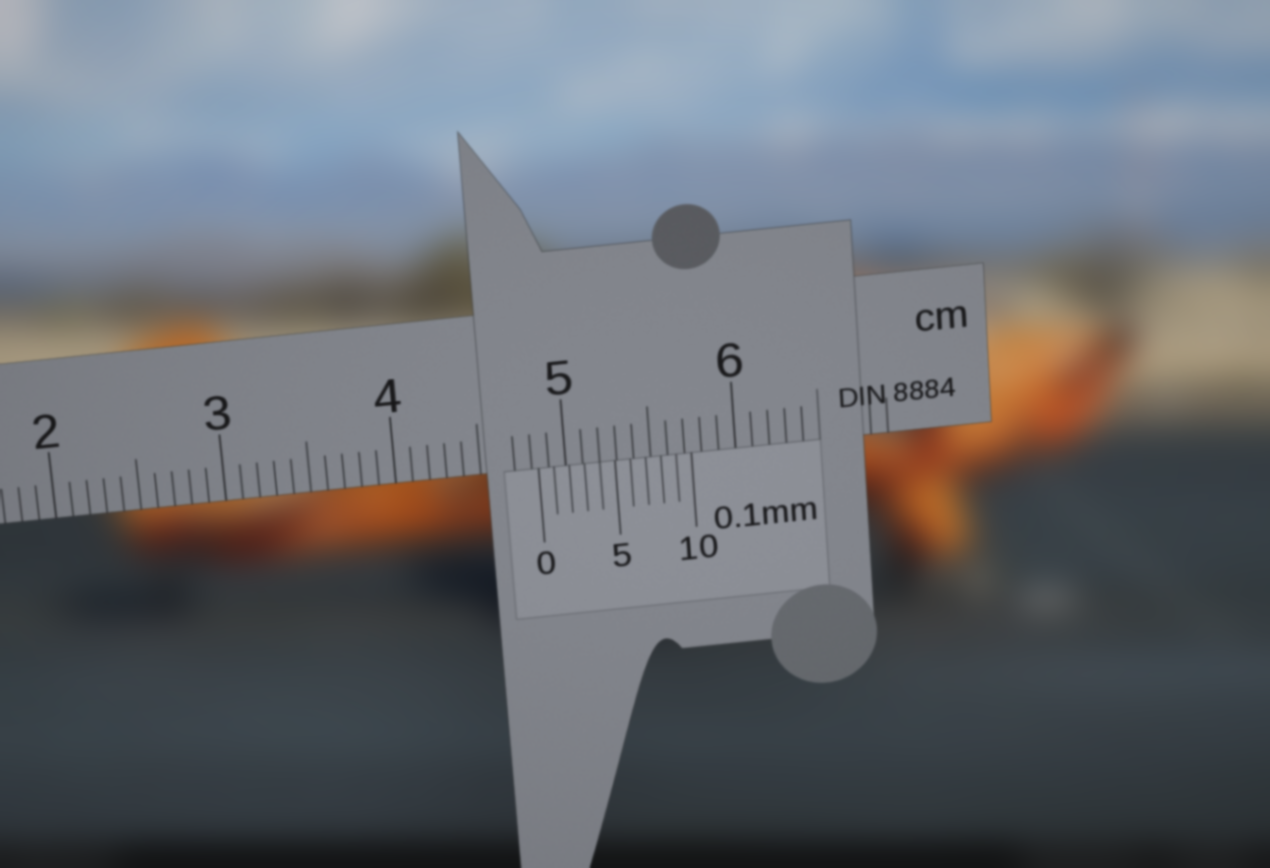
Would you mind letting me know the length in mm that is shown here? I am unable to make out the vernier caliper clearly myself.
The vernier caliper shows 48.4 mm
